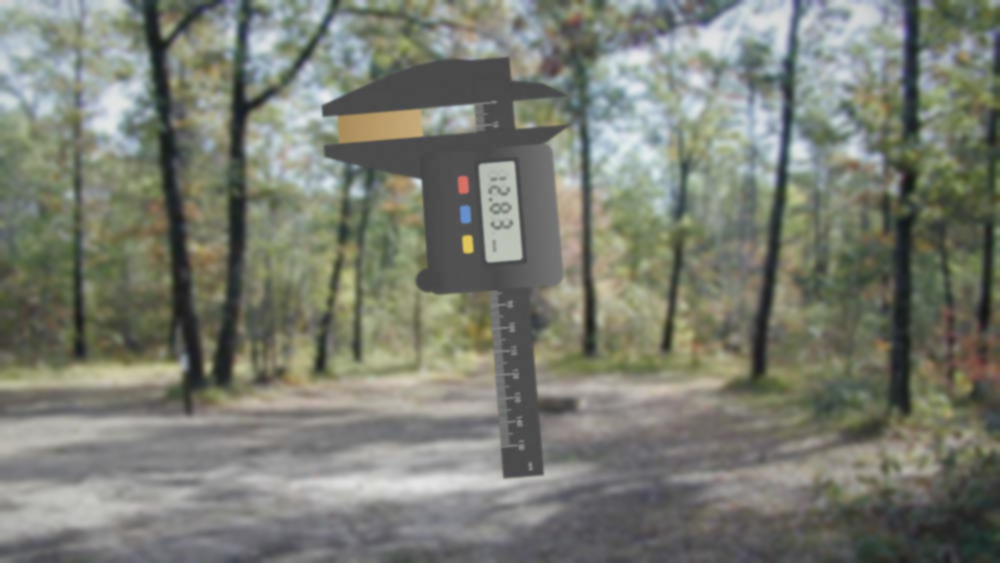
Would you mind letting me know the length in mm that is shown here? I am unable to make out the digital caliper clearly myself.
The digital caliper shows 12.83 mm
